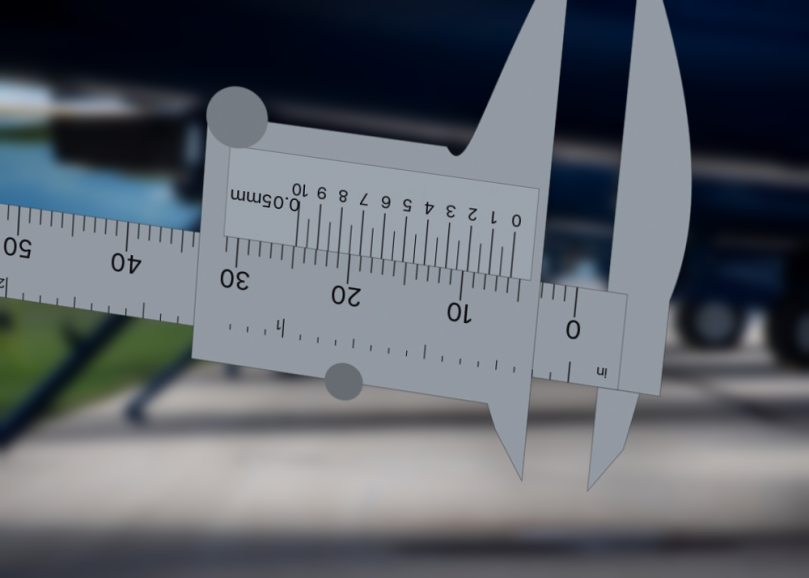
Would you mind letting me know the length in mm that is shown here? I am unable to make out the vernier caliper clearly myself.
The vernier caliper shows 5.8 mm
